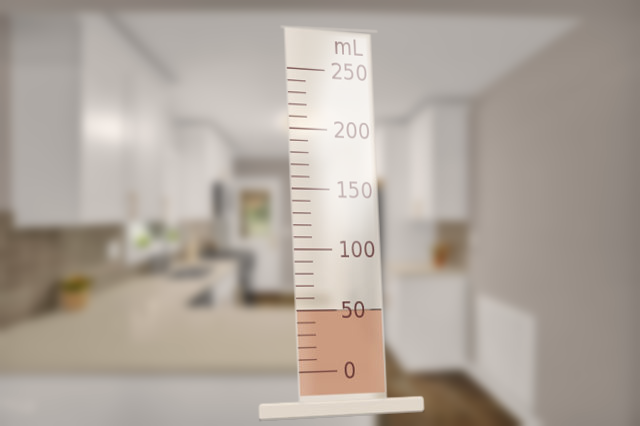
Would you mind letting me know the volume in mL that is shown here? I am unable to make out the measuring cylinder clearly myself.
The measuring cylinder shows 50 mL
